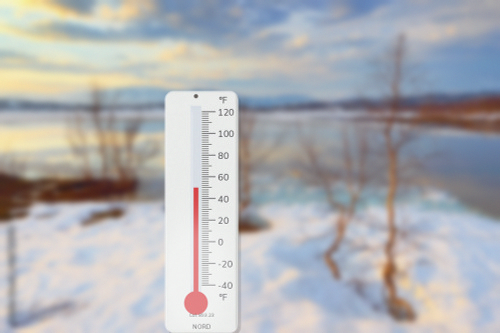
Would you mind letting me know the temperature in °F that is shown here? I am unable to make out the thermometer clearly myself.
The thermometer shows 50 °F
